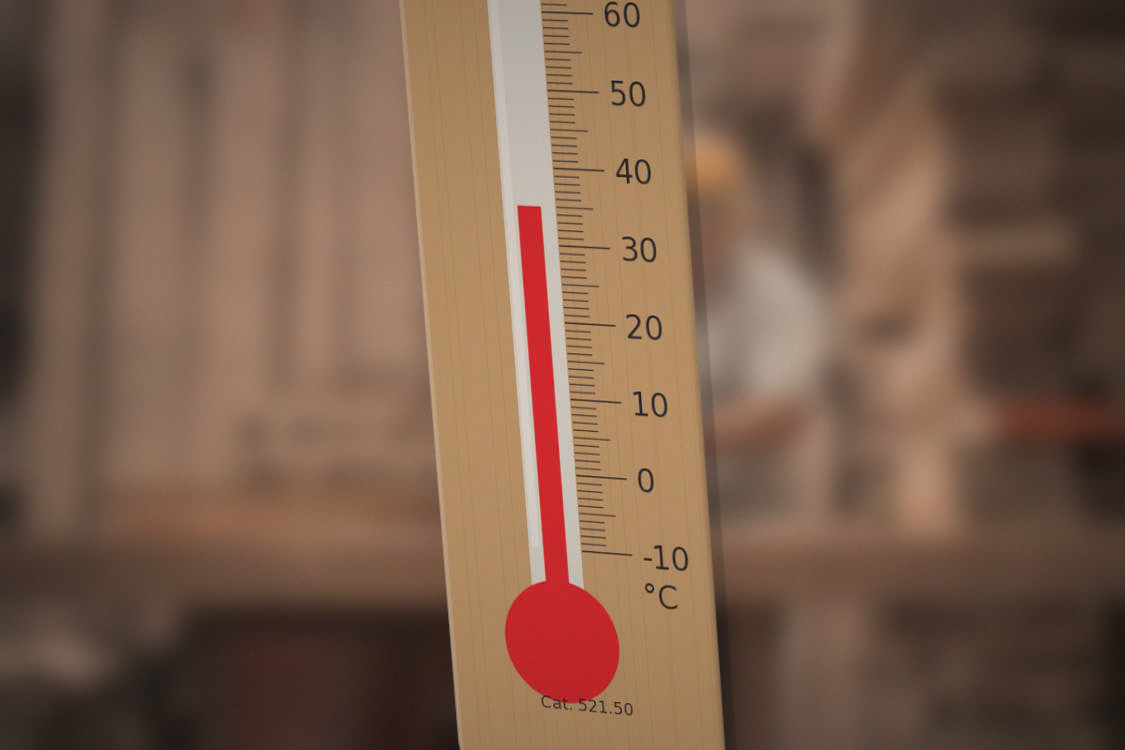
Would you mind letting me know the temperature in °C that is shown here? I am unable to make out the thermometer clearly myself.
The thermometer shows 35 °C
